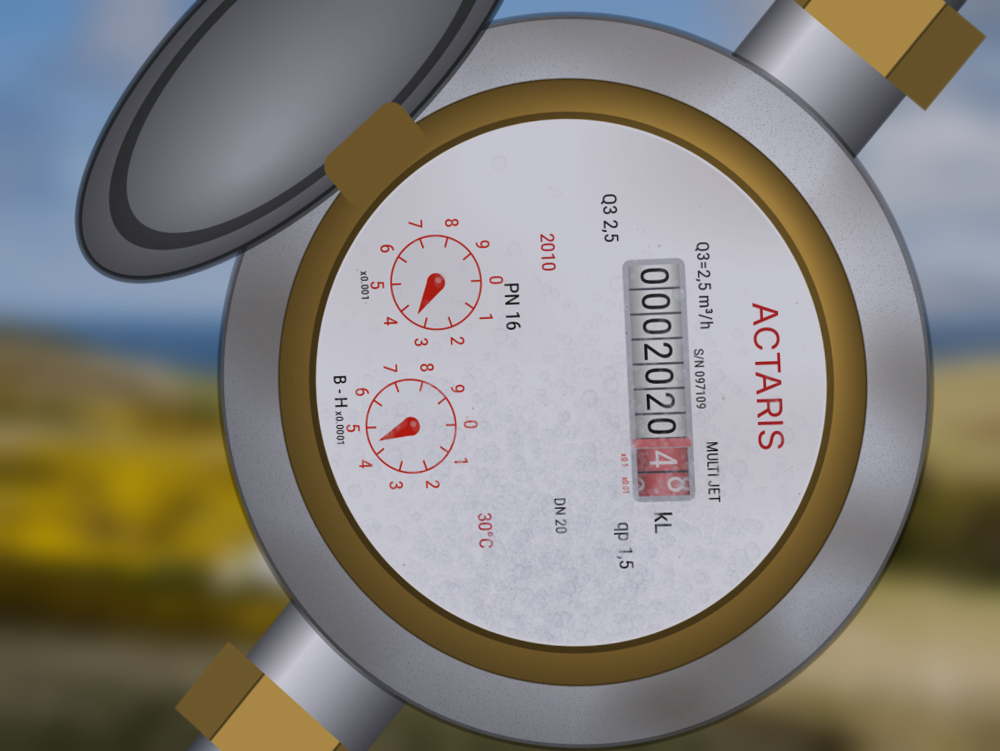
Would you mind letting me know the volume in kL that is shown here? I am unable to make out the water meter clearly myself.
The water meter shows 2020.4834 kL
